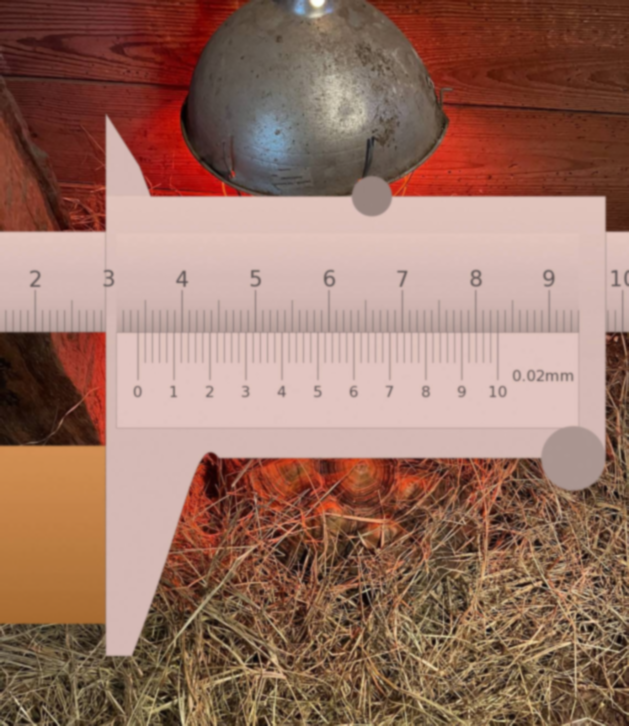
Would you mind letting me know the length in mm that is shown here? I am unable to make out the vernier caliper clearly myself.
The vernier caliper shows 34.0 mm
